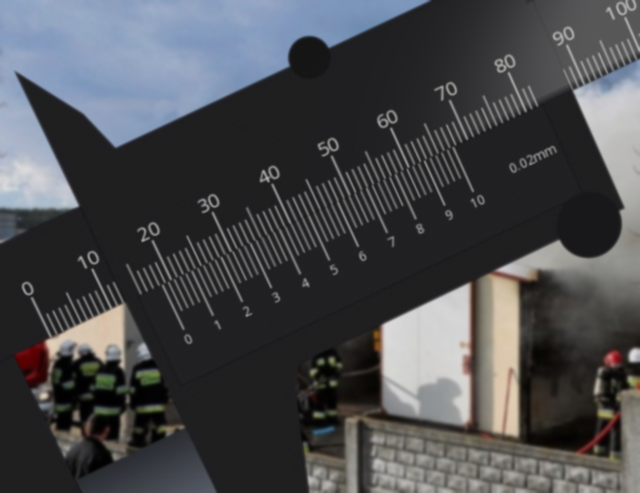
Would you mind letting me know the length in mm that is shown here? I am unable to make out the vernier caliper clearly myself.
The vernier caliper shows 18.5 mm
